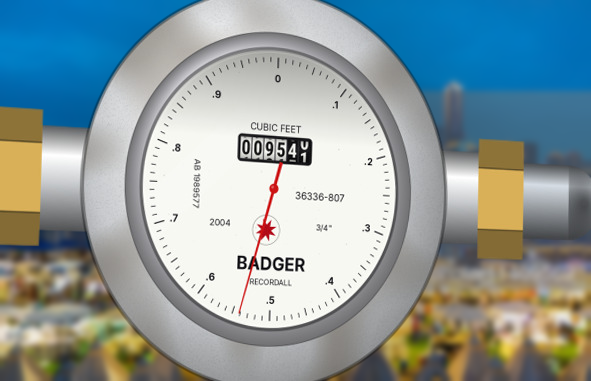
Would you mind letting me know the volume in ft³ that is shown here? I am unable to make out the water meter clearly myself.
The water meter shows 9540.54 ft³
